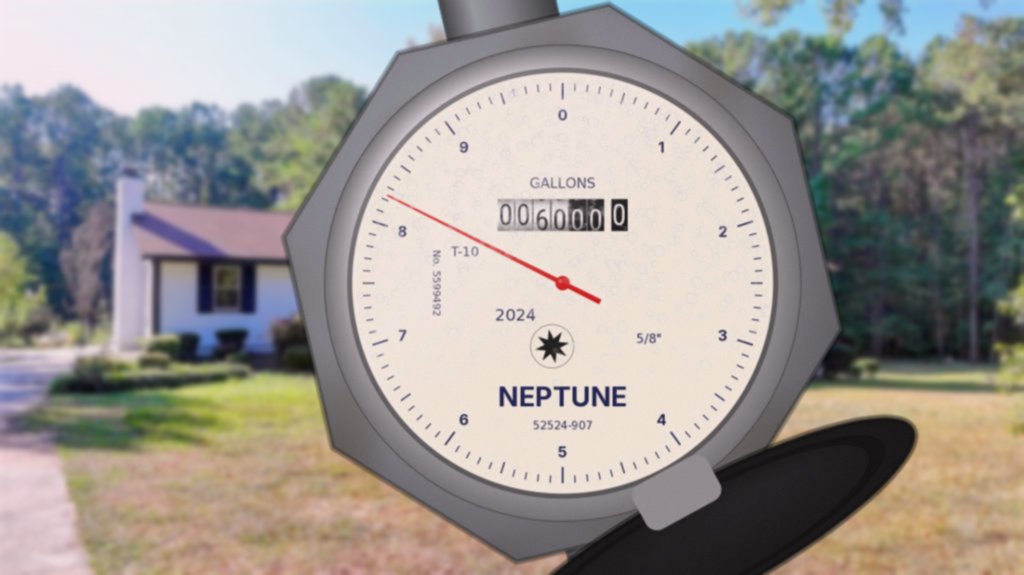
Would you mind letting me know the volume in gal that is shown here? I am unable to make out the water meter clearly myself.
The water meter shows 59998.2 gal
